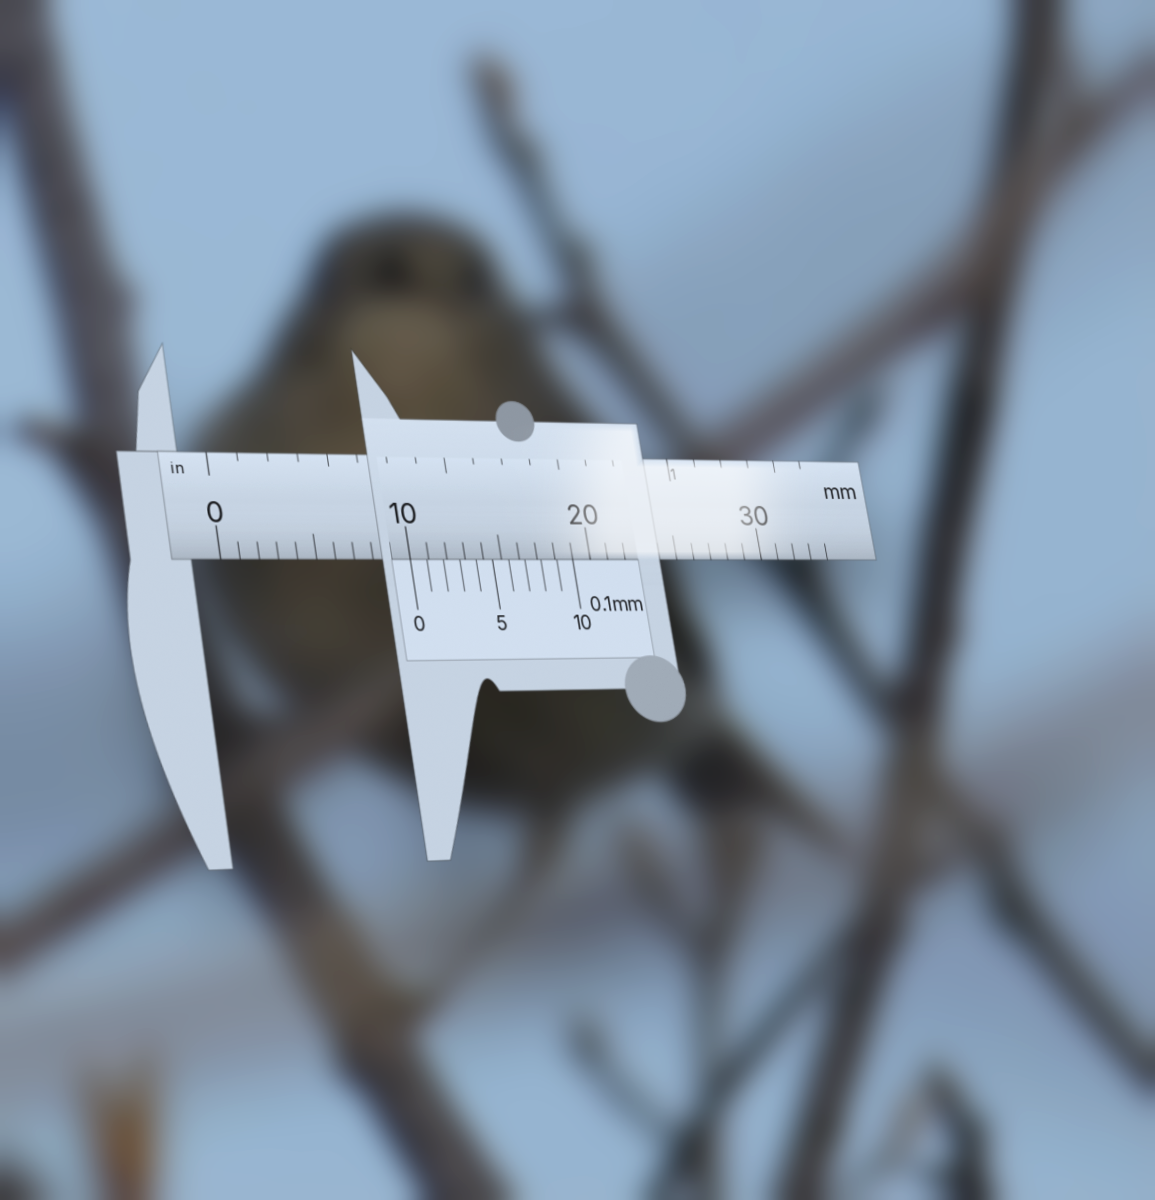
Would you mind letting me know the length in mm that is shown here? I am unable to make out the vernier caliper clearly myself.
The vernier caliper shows 10.0 mm
